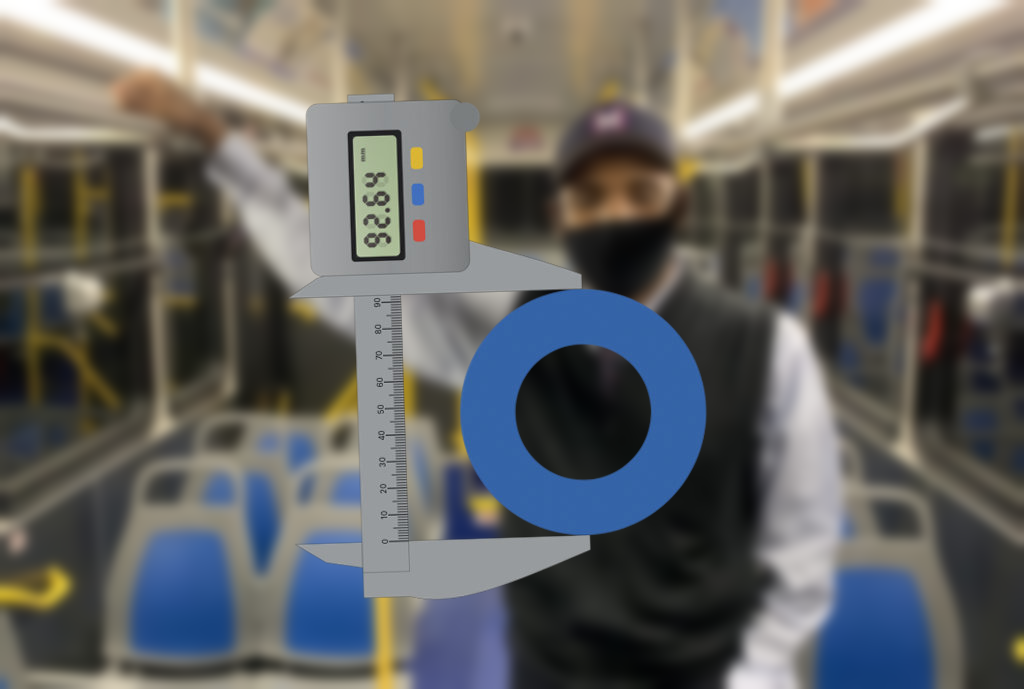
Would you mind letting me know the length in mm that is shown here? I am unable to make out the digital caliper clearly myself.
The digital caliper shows 92.64 mm
